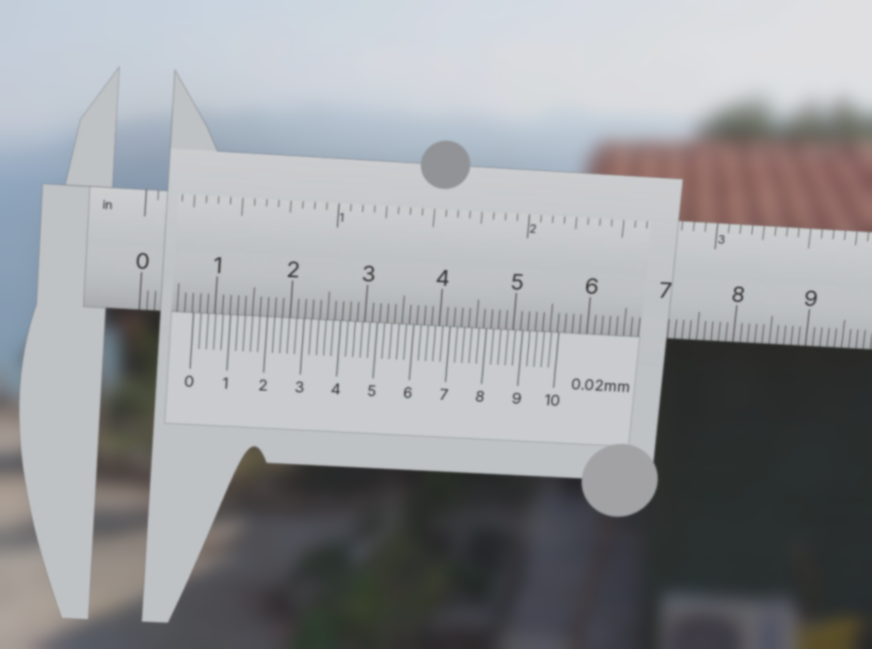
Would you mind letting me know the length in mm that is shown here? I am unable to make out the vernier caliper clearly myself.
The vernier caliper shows 7.2 mm
